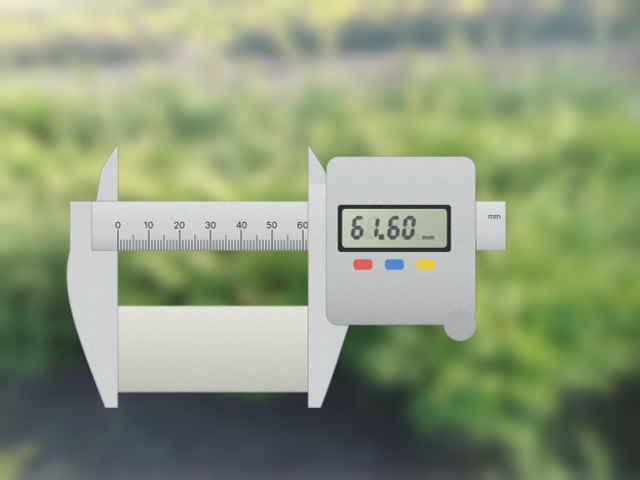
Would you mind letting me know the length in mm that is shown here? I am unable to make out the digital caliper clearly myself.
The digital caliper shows 61.60 mm
